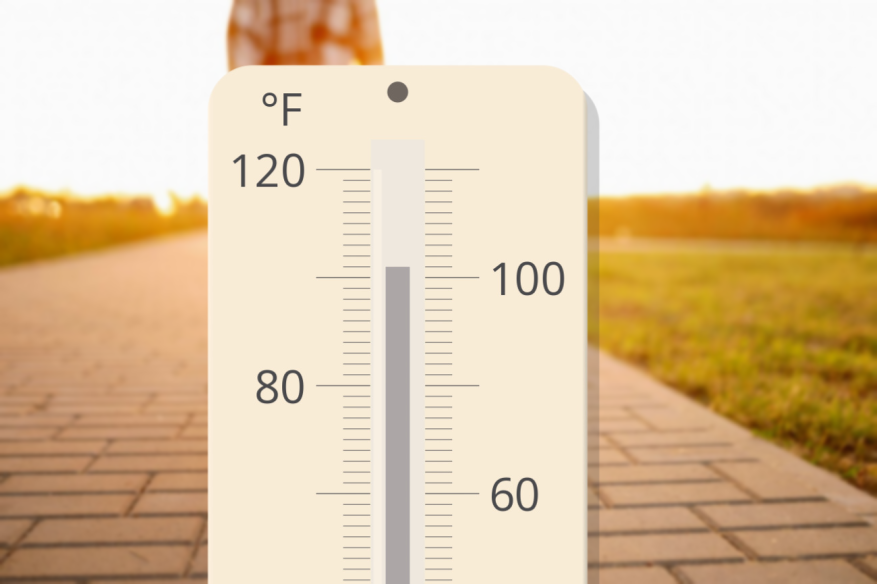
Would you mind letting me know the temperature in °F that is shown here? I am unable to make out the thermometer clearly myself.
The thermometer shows 102 °F
